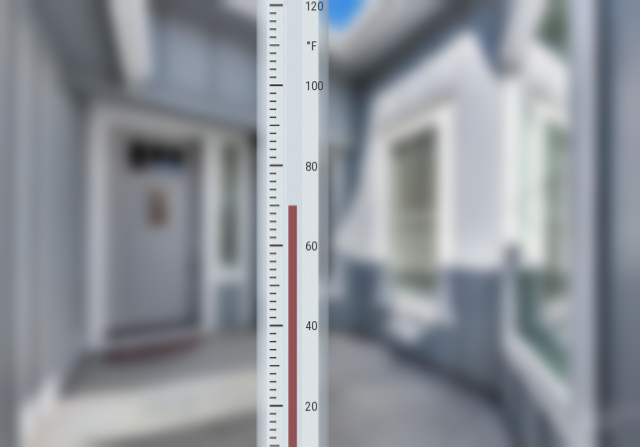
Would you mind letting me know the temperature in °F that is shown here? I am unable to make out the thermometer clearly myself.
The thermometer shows 70 °F
